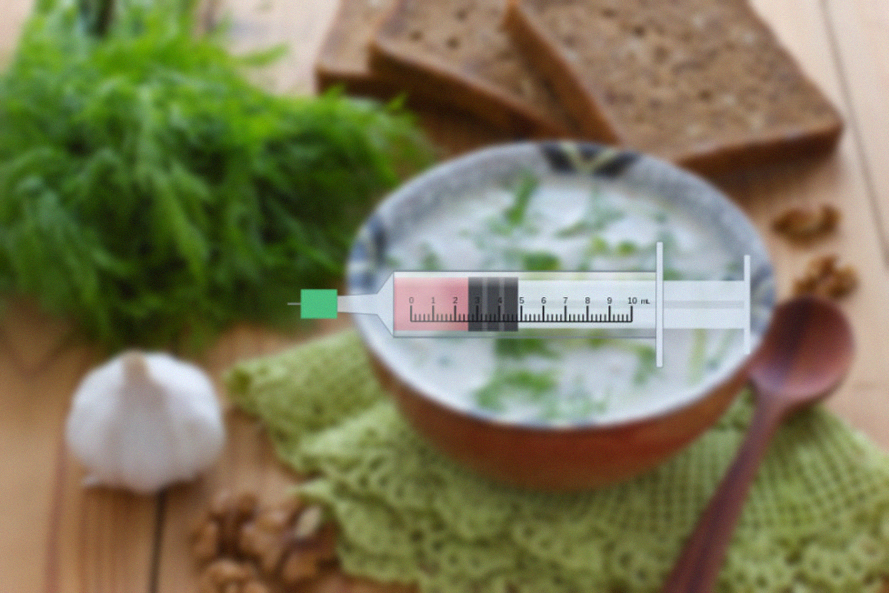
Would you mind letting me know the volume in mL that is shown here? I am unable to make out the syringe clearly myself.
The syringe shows 2.6 mL
